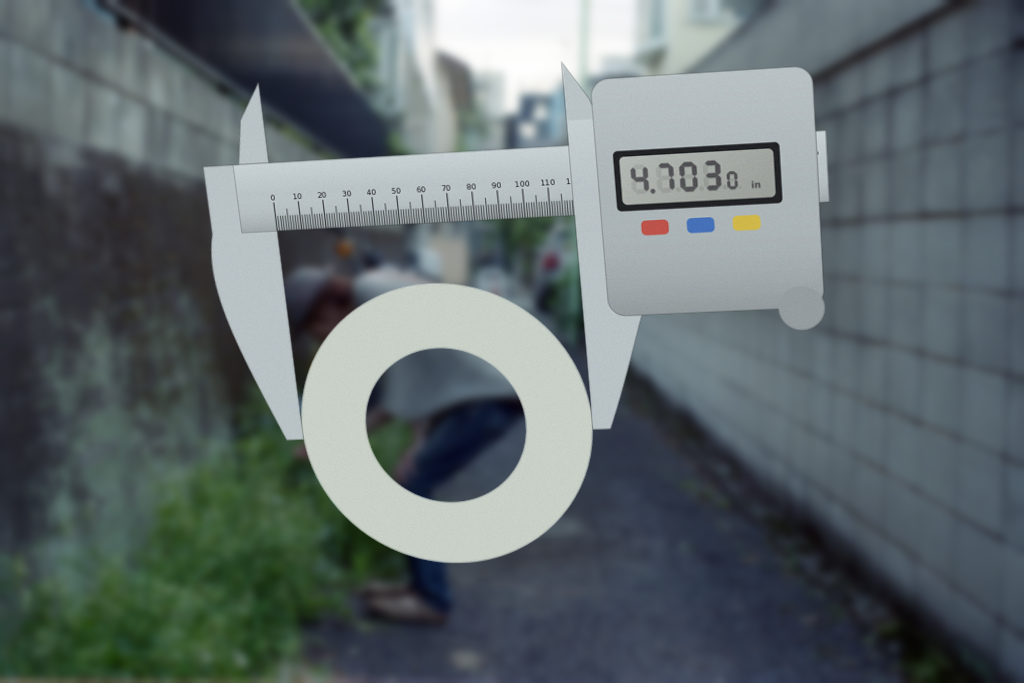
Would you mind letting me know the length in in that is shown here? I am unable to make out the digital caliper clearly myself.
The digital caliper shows 4.7030 in
